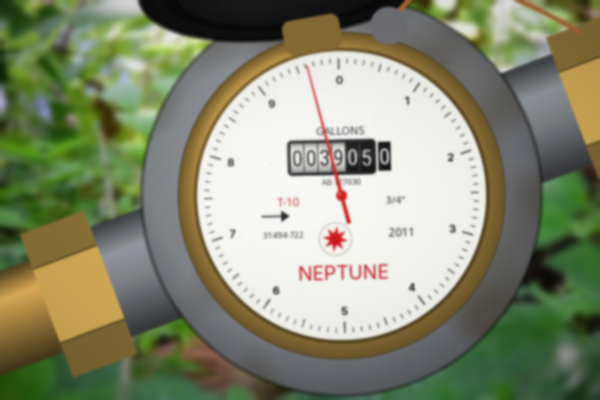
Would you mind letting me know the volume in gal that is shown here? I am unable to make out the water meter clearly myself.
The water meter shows 39049.6 gal
